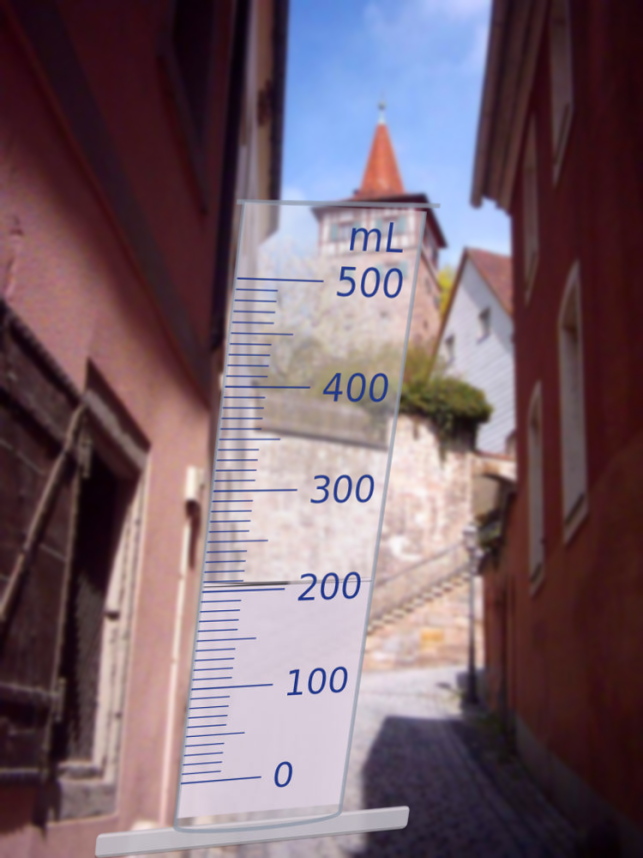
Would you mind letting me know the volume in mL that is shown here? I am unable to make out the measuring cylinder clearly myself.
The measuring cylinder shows 205 mL
